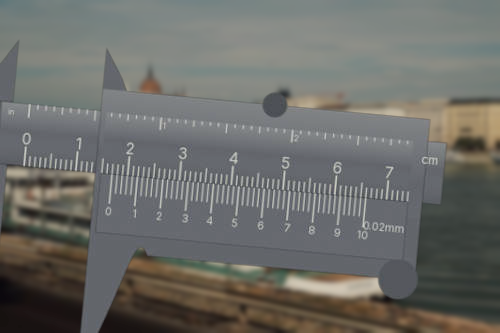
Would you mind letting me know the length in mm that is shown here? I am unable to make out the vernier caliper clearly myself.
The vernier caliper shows 17.0 mm
